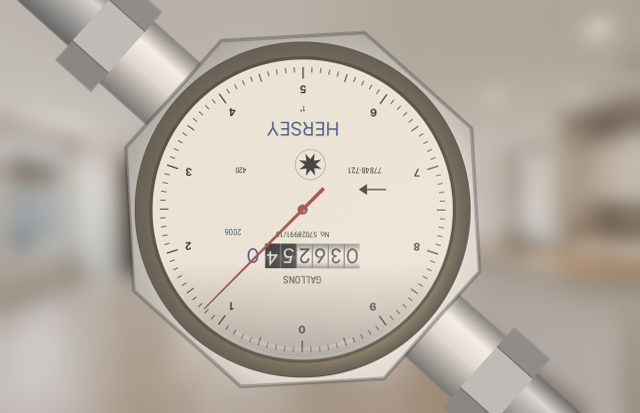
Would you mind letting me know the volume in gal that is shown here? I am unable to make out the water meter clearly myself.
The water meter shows 362541.2 gal
